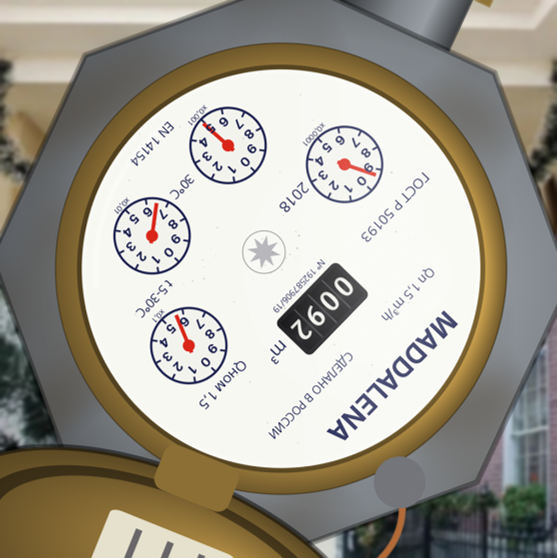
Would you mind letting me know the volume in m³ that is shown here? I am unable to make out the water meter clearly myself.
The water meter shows 92.5649 m³
